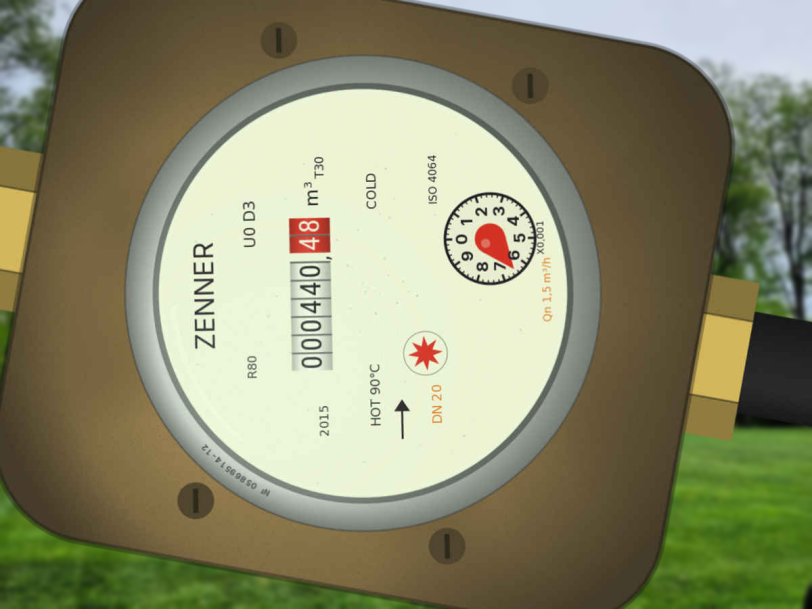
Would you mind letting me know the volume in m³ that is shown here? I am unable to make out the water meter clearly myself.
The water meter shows 440.486 m³
